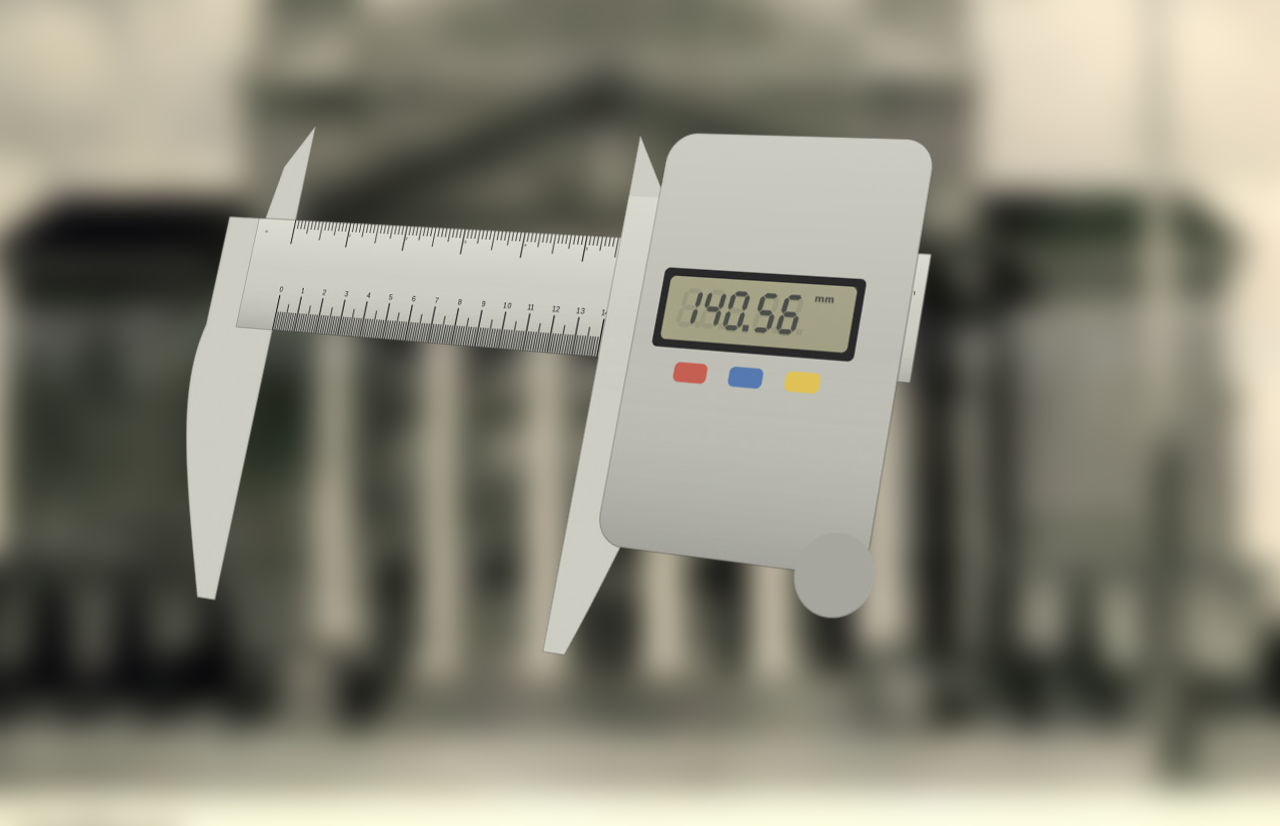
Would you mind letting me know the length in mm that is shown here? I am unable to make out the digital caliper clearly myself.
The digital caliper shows 140.56 mm
